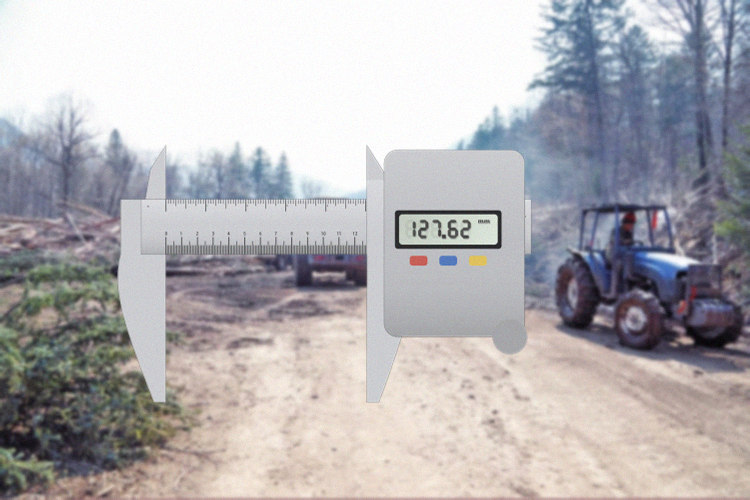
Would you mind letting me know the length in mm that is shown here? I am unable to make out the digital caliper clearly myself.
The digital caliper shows 127.62 mm
